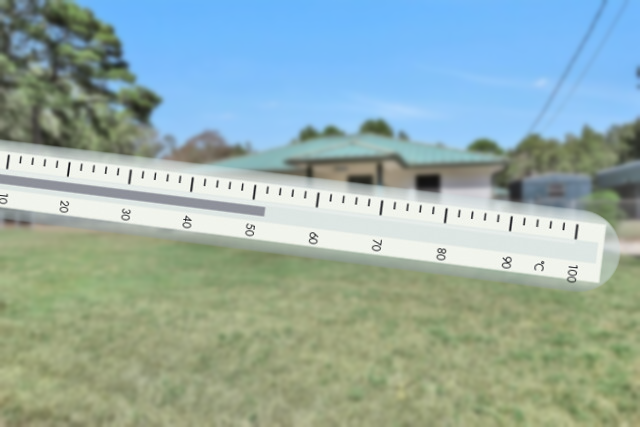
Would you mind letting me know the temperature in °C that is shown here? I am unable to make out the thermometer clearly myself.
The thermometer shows 52 °C
